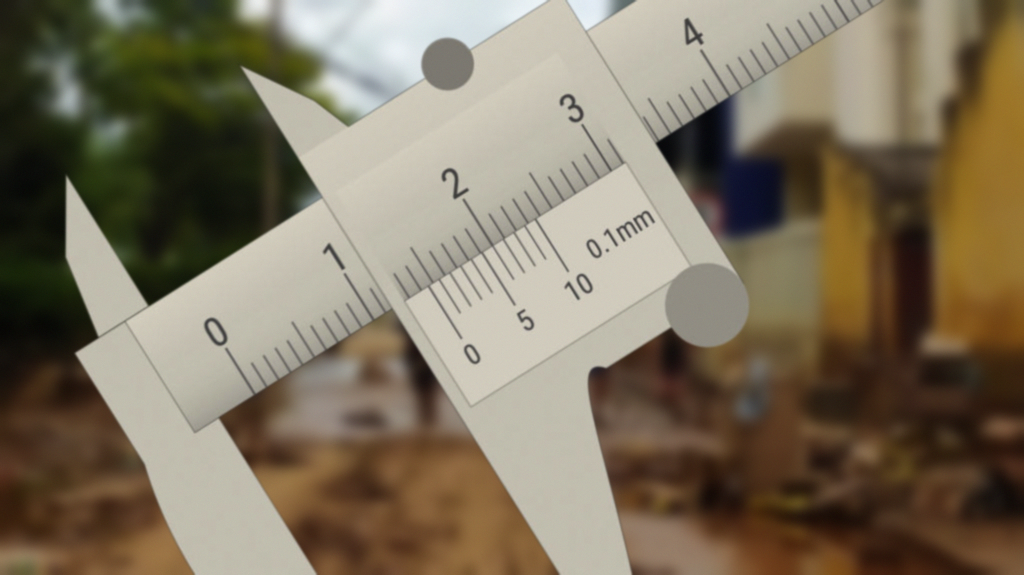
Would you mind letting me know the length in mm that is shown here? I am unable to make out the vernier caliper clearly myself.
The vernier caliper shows 14.6 mm
